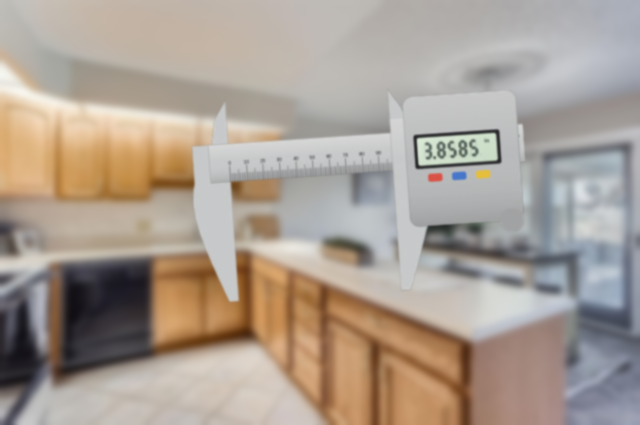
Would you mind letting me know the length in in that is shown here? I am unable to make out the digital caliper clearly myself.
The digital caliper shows 3.8585 in
